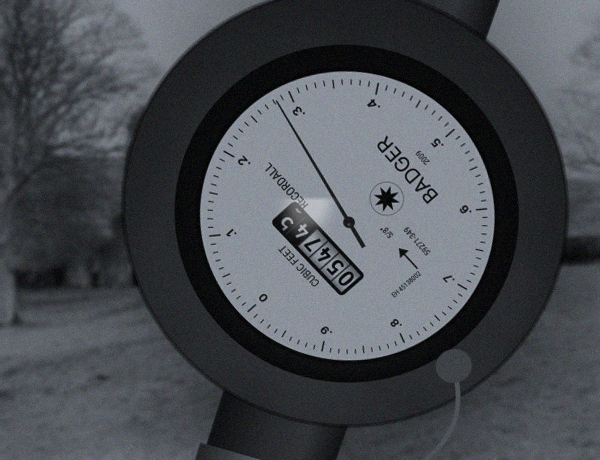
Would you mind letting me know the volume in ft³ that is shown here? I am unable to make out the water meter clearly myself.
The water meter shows 54745.28 ft³
